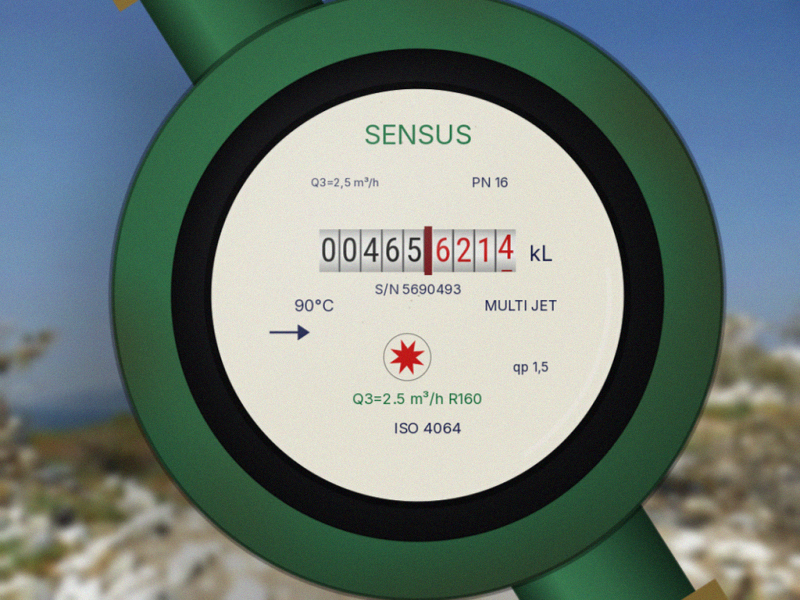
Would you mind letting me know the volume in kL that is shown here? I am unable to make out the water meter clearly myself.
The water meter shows 465.6214 kL
